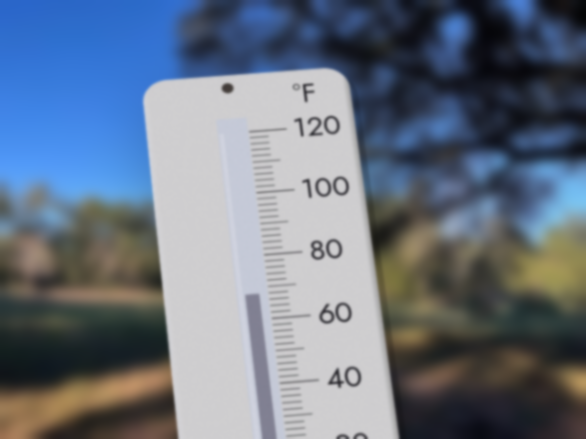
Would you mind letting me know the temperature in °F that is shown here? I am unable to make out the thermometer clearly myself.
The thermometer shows 68 °F
